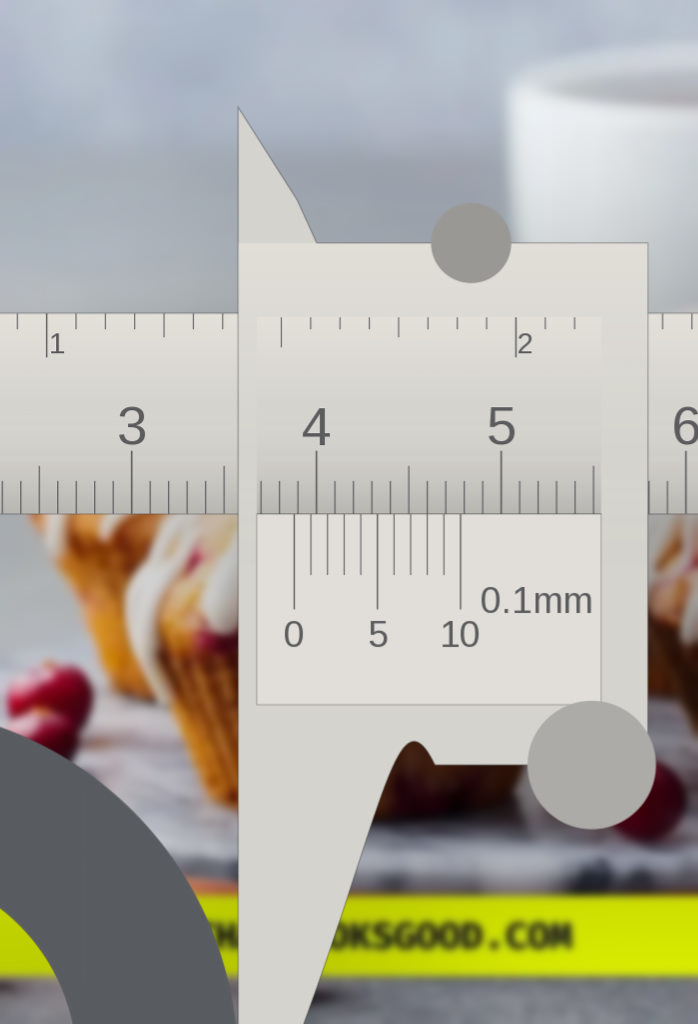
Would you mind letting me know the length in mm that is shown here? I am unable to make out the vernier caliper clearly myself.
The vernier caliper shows 38.8 mm
